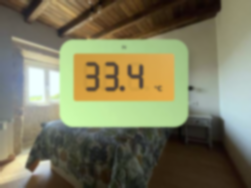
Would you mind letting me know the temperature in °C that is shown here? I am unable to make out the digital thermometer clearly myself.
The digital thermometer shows 33.4 °C
